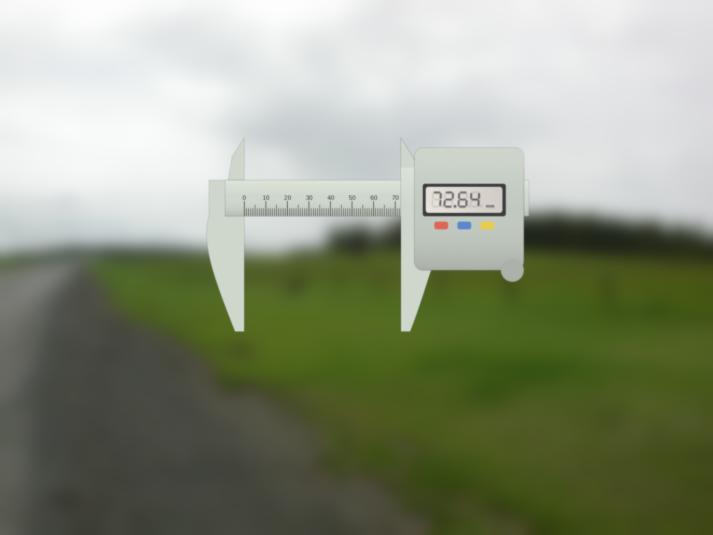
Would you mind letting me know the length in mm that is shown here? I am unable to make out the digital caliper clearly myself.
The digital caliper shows 72.64 mm
